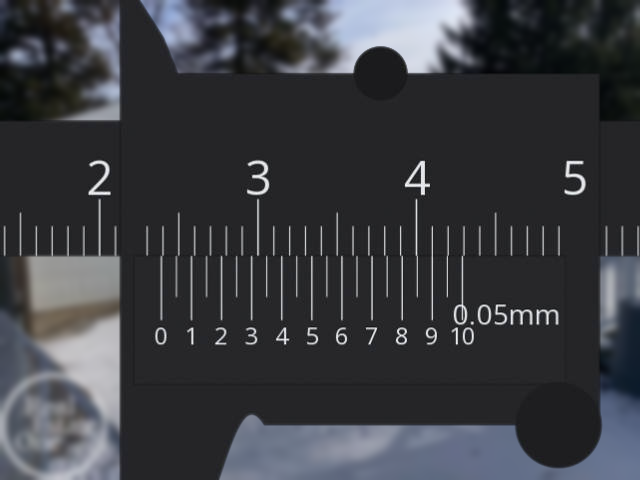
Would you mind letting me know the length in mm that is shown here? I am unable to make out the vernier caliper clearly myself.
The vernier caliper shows 23.9 mm
